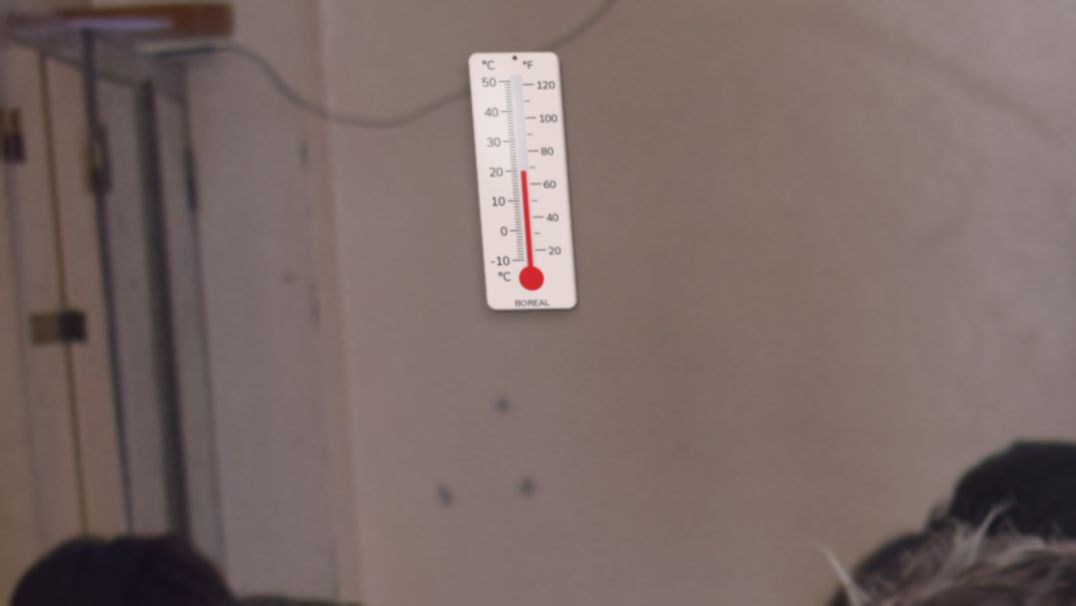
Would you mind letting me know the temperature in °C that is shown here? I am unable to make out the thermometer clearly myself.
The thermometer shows 20 °C
